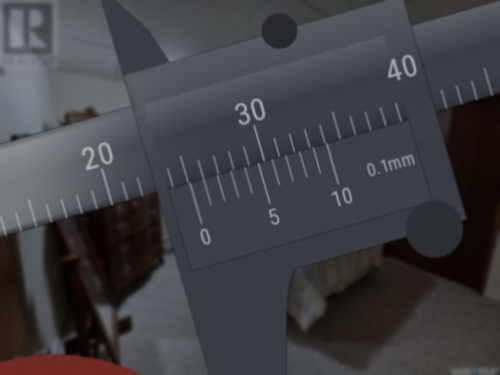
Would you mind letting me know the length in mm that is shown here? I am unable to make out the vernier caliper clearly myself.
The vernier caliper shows 25.1 mm
